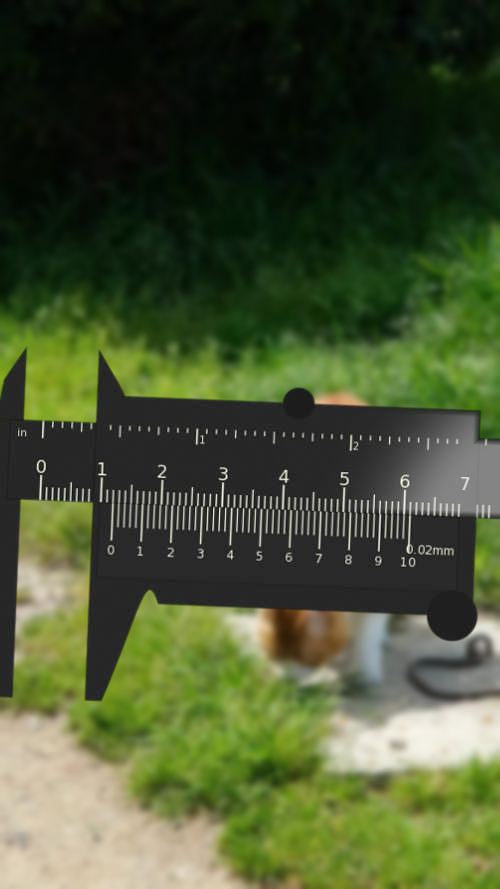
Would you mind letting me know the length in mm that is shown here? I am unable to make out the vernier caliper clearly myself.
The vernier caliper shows 12.0 mm
